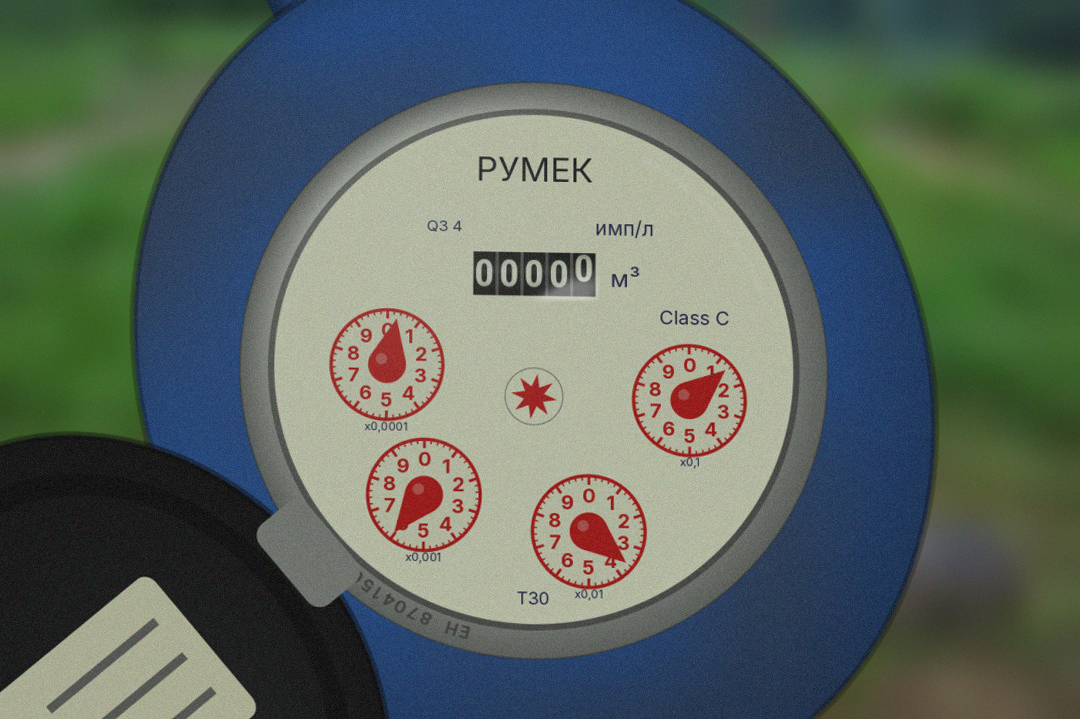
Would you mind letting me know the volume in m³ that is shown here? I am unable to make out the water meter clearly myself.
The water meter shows 0.1360 m³
